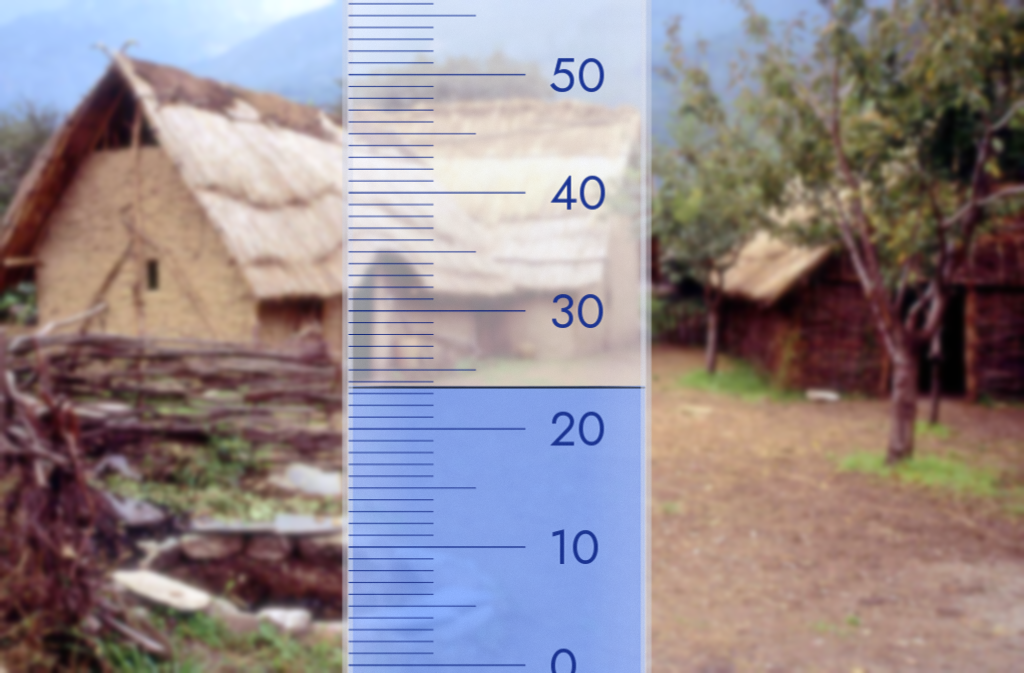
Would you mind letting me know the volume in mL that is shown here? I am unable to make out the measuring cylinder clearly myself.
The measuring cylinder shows 23.5 mL
